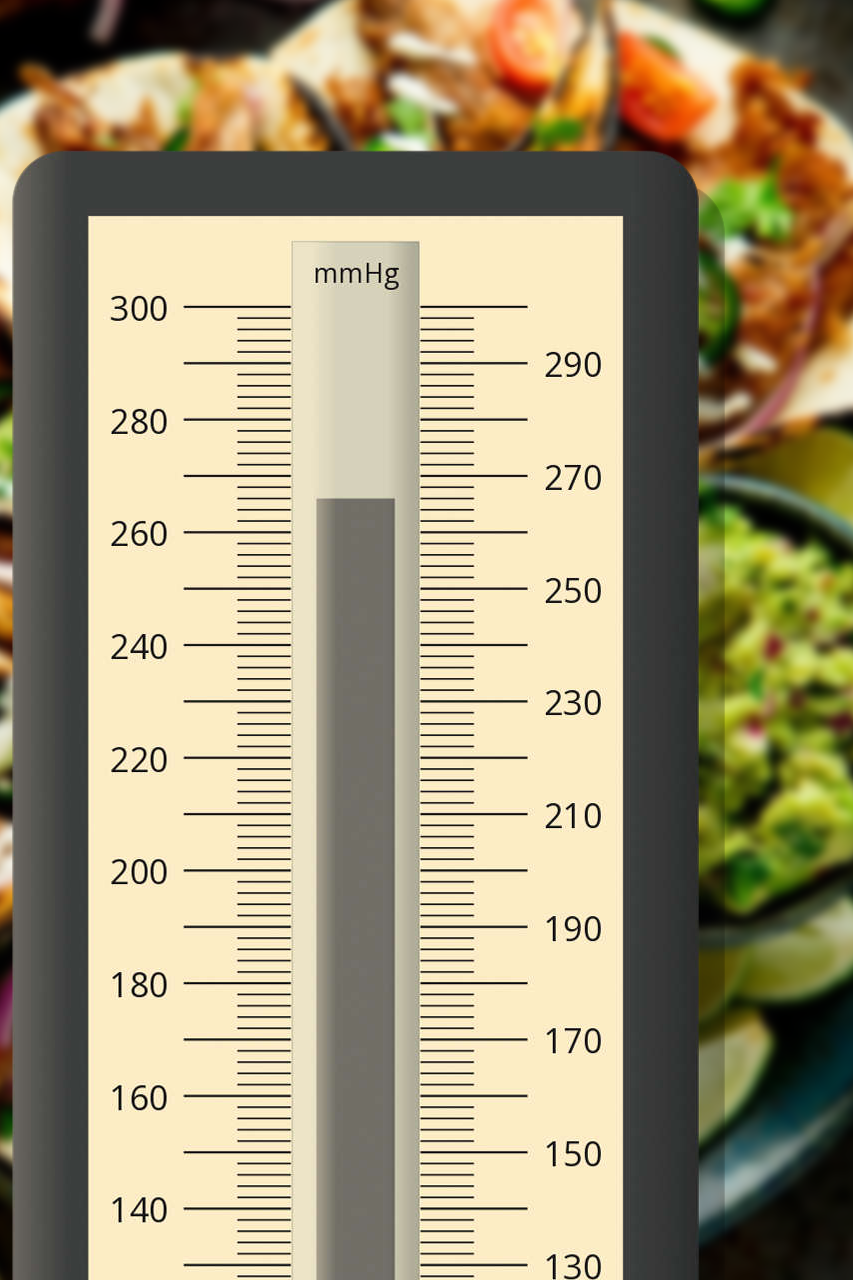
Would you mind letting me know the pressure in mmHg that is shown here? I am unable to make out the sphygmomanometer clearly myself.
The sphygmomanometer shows 266 mmHg
